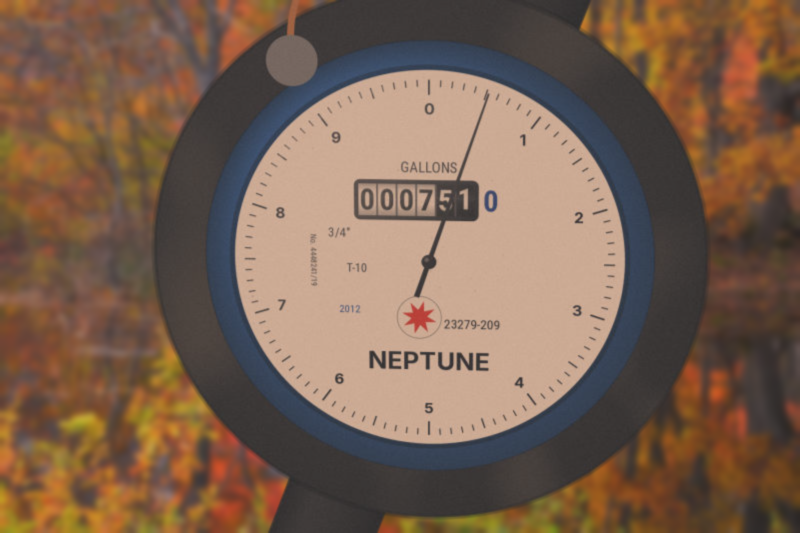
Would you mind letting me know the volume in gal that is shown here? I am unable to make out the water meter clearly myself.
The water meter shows 7510.5 gal
